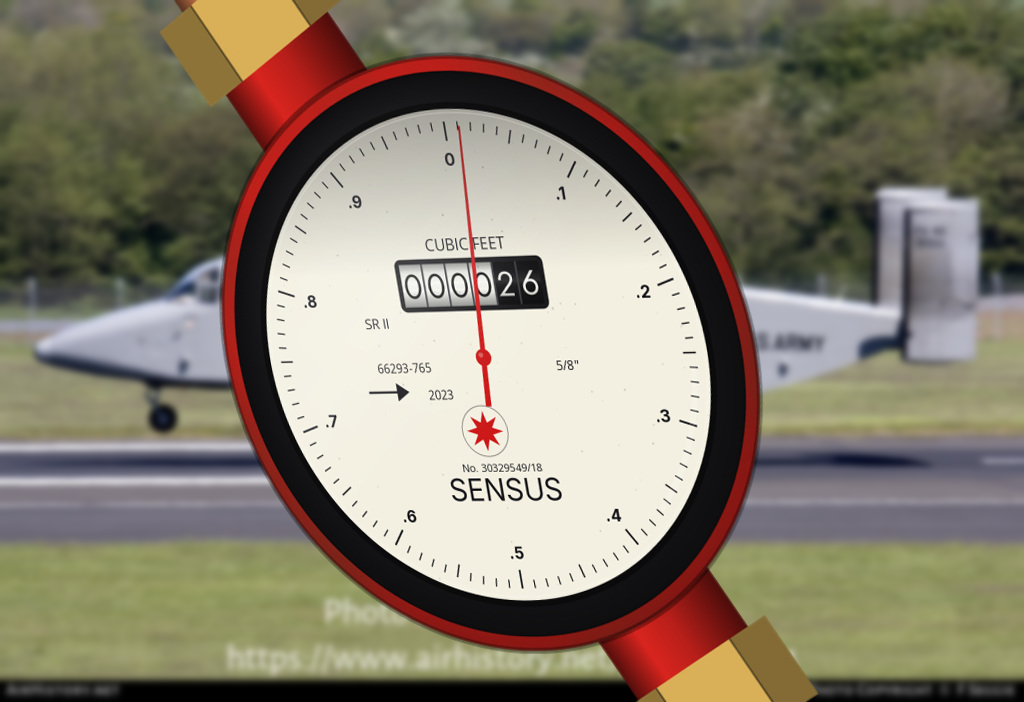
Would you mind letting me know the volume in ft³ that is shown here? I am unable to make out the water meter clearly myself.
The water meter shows 26.01 ft³
